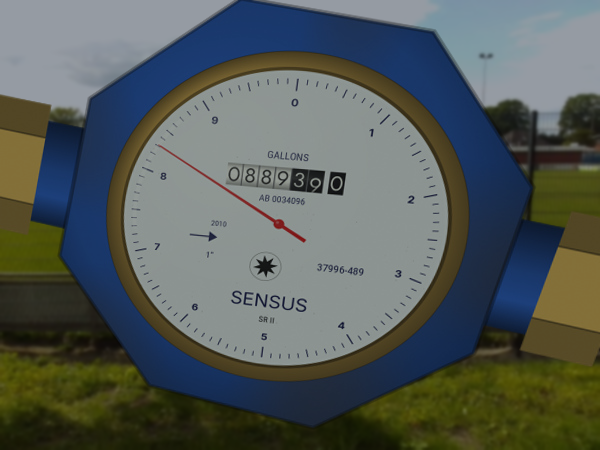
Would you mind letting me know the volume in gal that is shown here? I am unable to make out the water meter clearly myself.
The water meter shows 889388.3 gal
